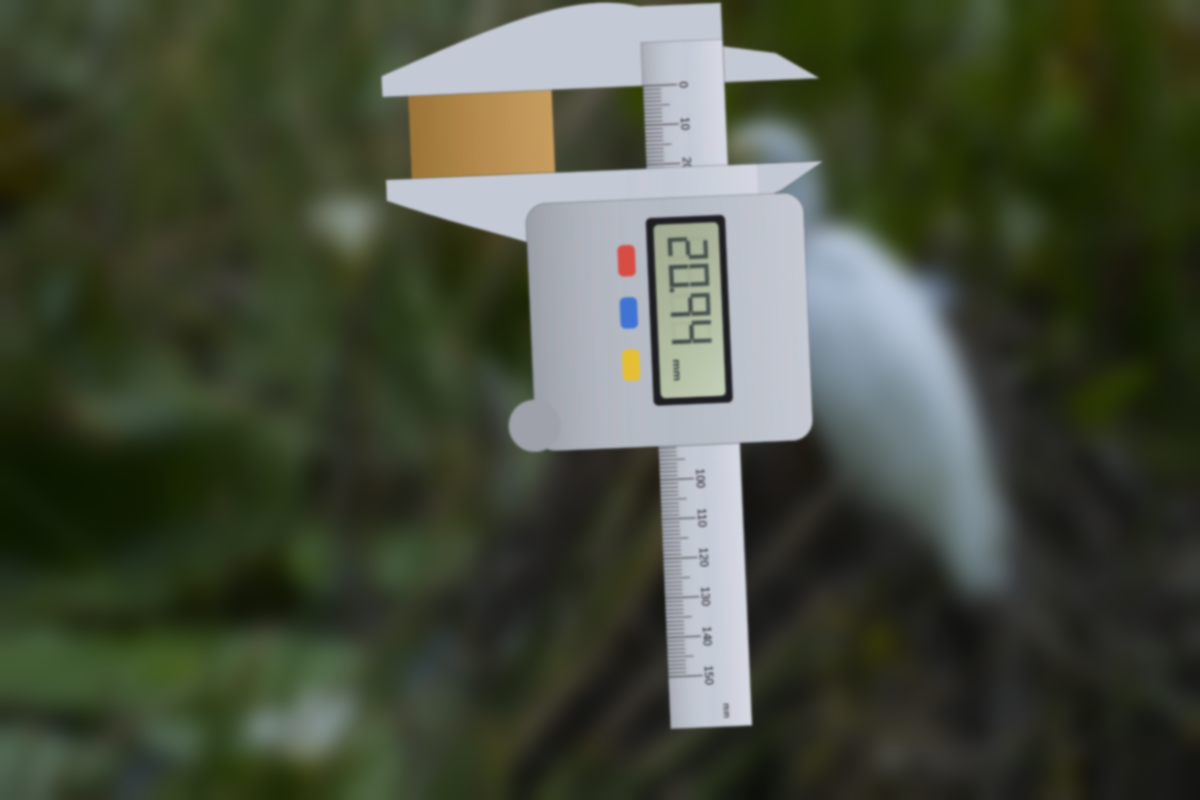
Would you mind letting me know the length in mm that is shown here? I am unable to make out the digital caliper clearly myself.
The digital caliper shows 20.94 mm
